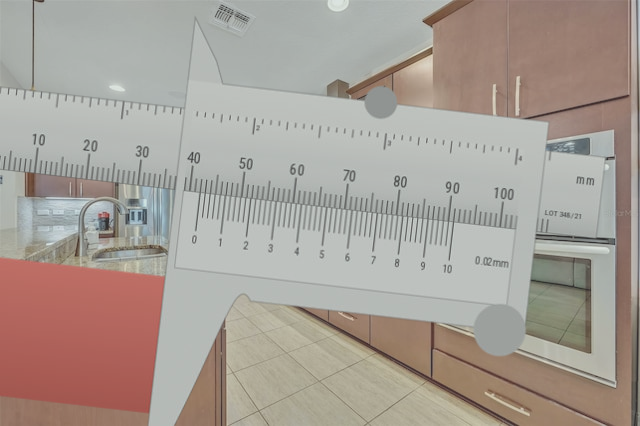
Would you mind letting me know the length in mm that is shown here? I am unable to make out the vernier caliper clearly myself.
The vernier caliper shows 42.0 mm
